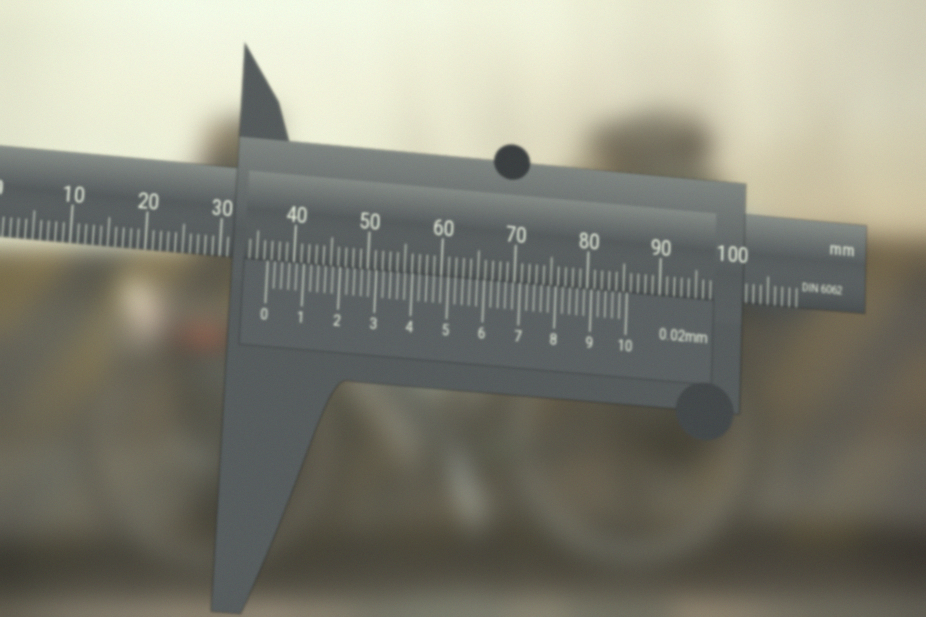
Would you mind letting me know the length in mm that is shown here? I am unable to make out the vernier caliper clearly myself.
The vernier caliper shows 36.5 mm
